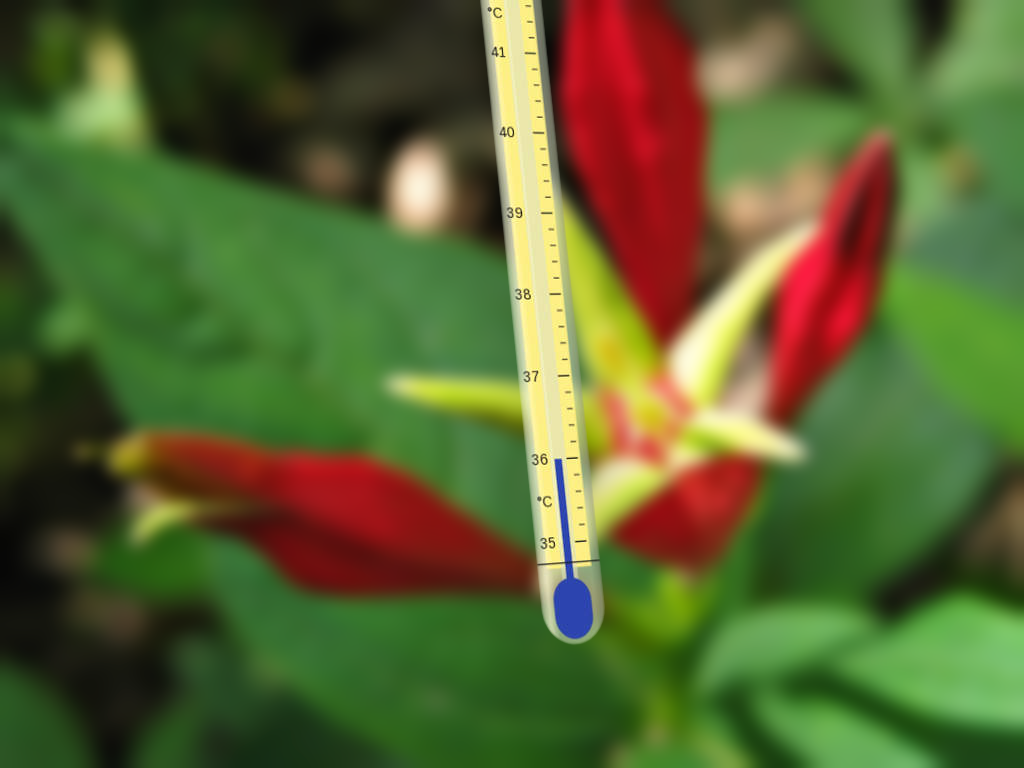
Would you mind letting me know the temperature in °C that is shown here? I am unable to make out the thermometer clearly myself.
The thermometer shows 36 °C
